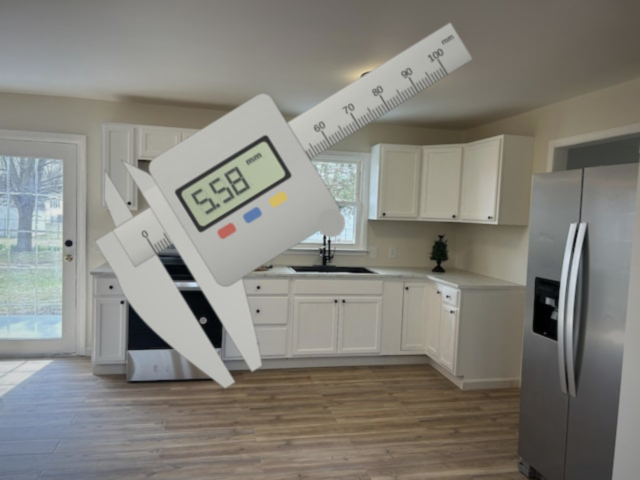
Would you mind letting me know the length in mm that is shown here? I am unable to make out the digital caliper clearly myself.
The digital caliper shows 5.58 mm
